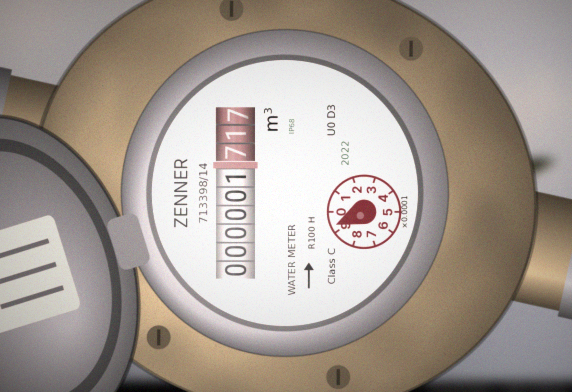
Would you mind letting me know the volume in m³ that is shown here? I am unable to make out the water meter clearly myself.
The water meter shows 1.7169 m³
